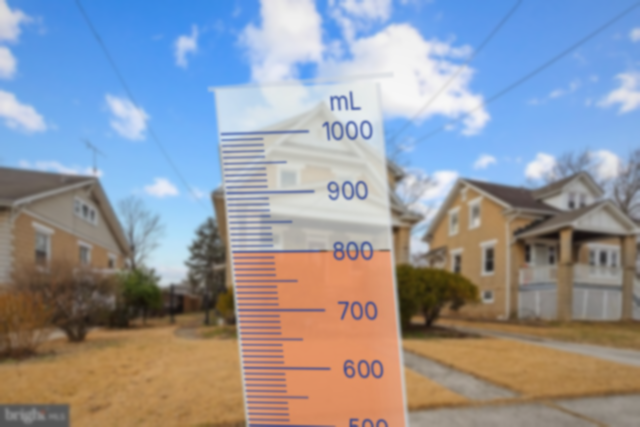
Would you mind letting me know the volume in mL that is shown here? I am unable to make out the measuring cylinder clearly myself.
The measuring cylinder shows 800 mL
